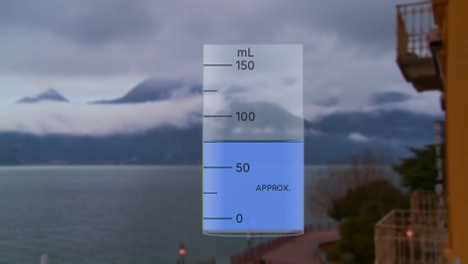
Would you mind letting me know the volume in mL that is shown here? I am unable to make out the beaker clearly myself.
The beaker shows 75 mL
